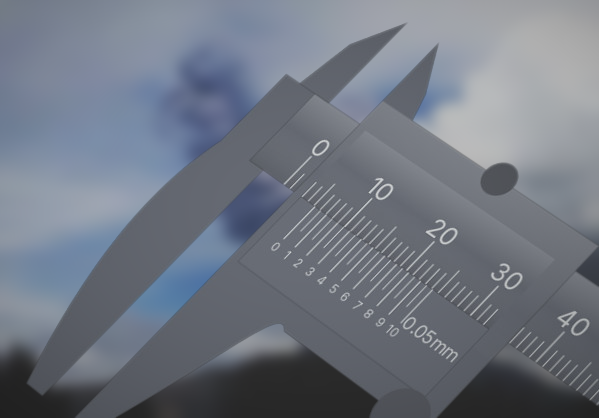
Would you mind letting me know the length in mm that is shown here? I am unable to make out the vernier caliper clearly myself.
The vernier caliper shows 5.2 mm
